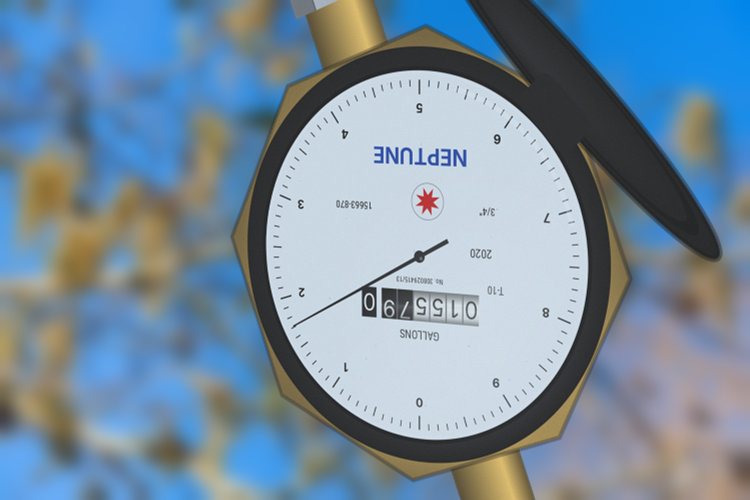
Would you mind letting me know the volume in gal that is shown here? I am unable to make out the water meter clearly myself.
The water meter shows 155791.7 gal
